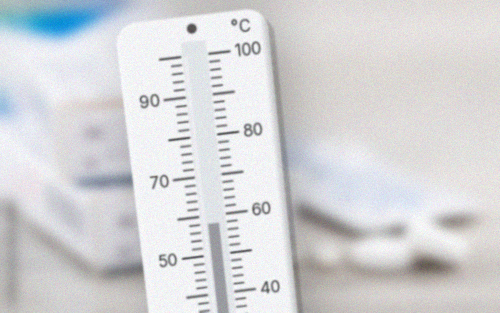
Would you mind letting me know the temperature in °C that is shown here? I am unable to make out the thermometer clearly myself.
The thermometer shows 58 °C
